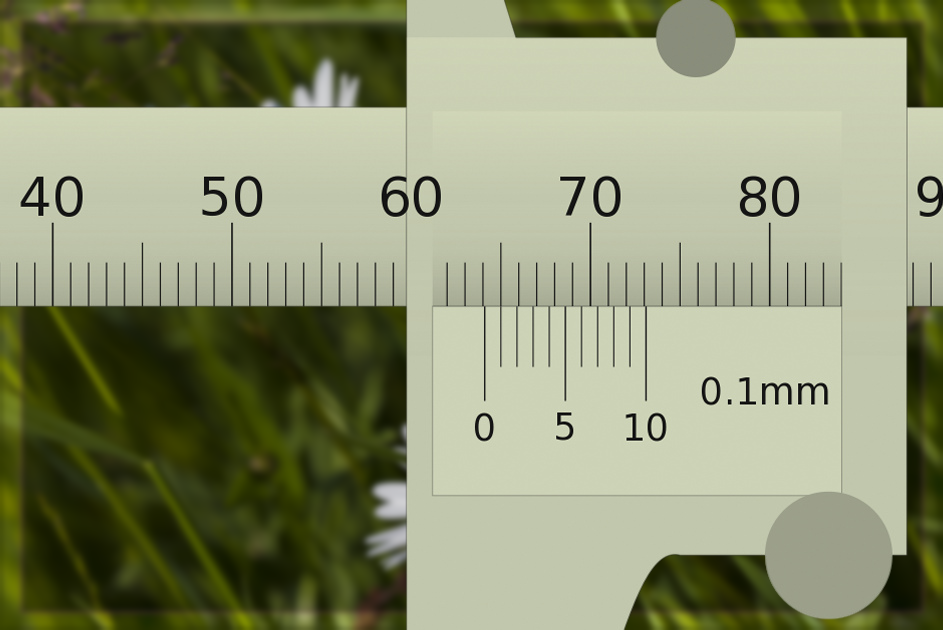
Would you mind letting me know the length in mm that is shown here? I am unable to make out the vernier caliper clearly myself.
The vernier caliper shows 64.1 mm
